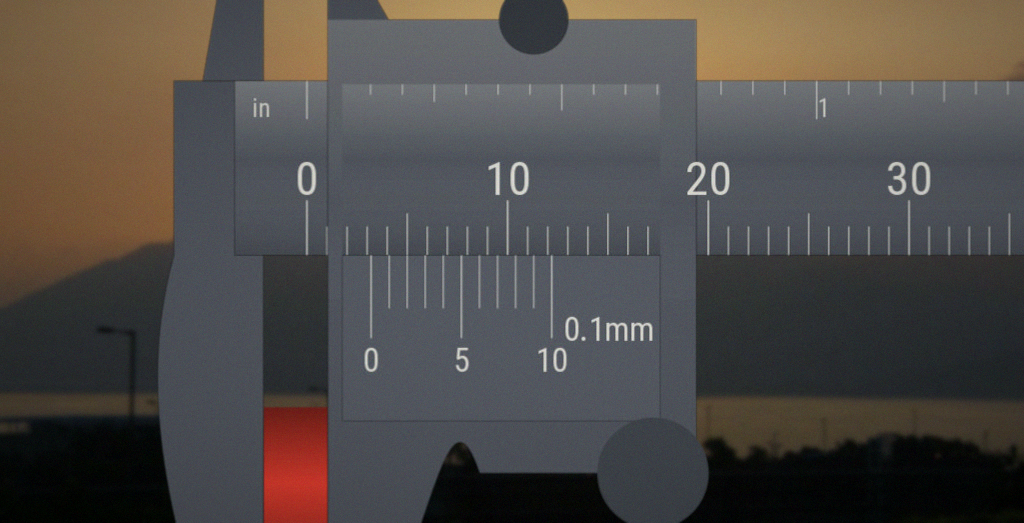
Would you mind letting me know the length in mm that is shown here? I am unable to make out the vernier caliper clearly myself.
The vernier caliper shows 3.2 mm
